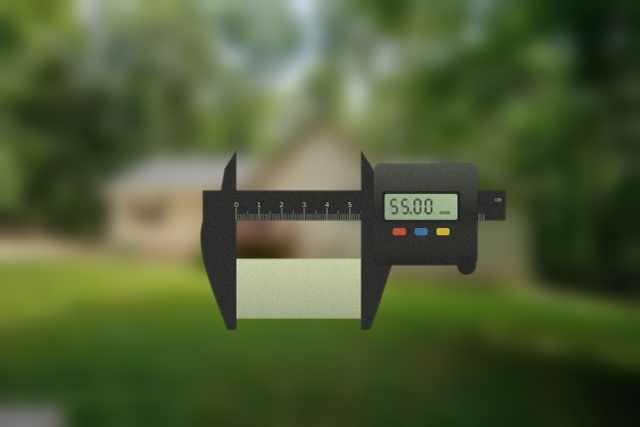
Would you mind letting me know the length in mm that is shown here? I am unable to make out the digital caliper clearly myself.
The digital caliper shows 55.00 mm
